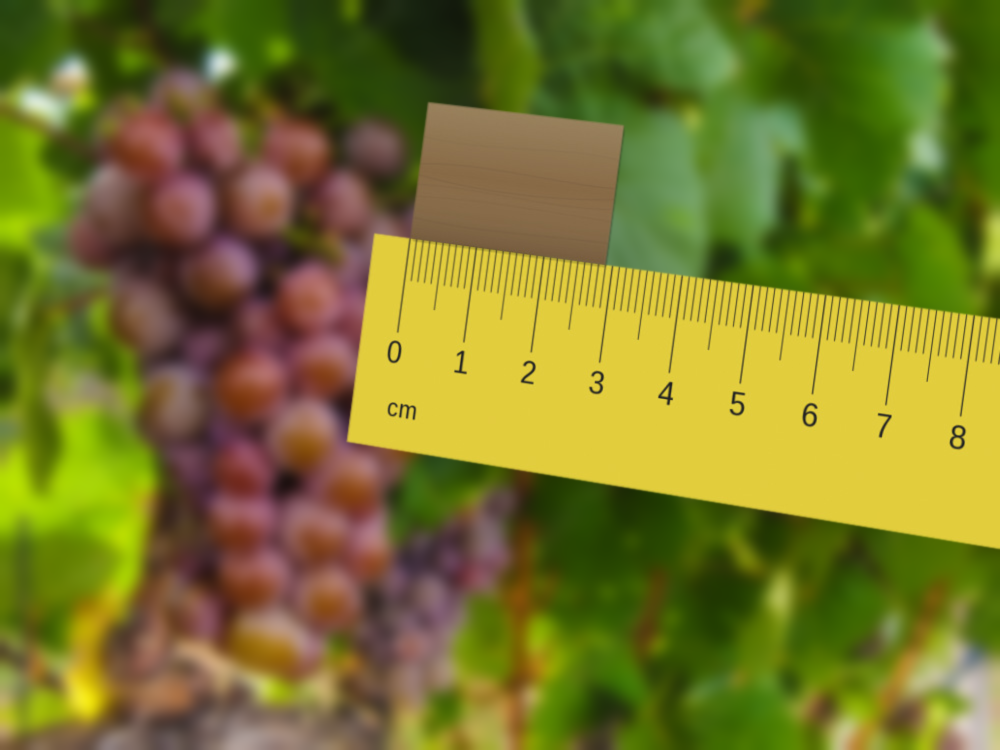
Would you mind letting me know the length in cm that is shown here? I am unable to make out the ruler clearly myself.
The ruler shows 2.9 cm
